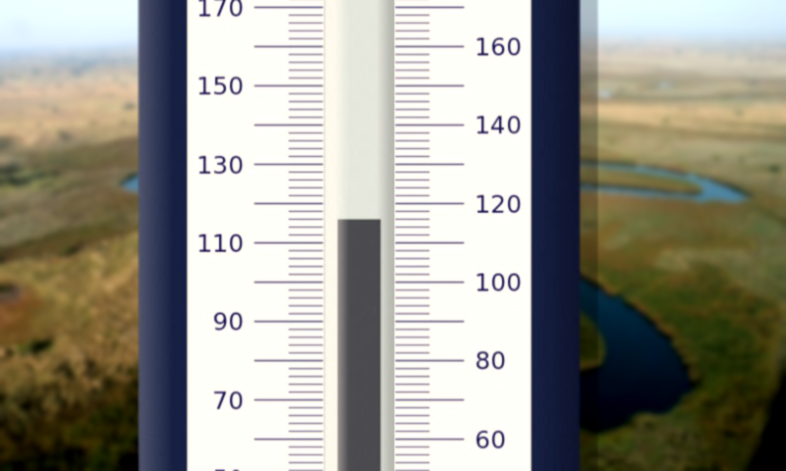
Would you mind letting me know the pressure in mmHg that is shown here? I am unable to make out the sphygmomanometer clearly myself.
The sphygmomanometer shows 116 mmHg
